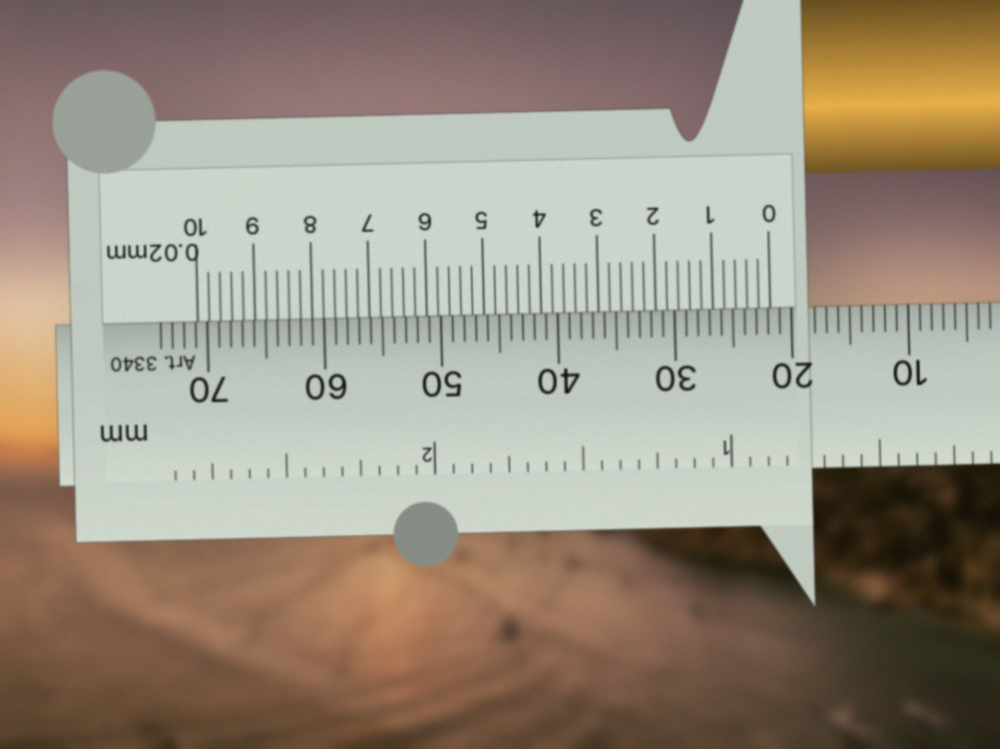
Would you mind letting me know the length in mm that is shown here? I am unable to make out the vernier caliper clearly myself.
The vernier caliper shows 21.8 mm
